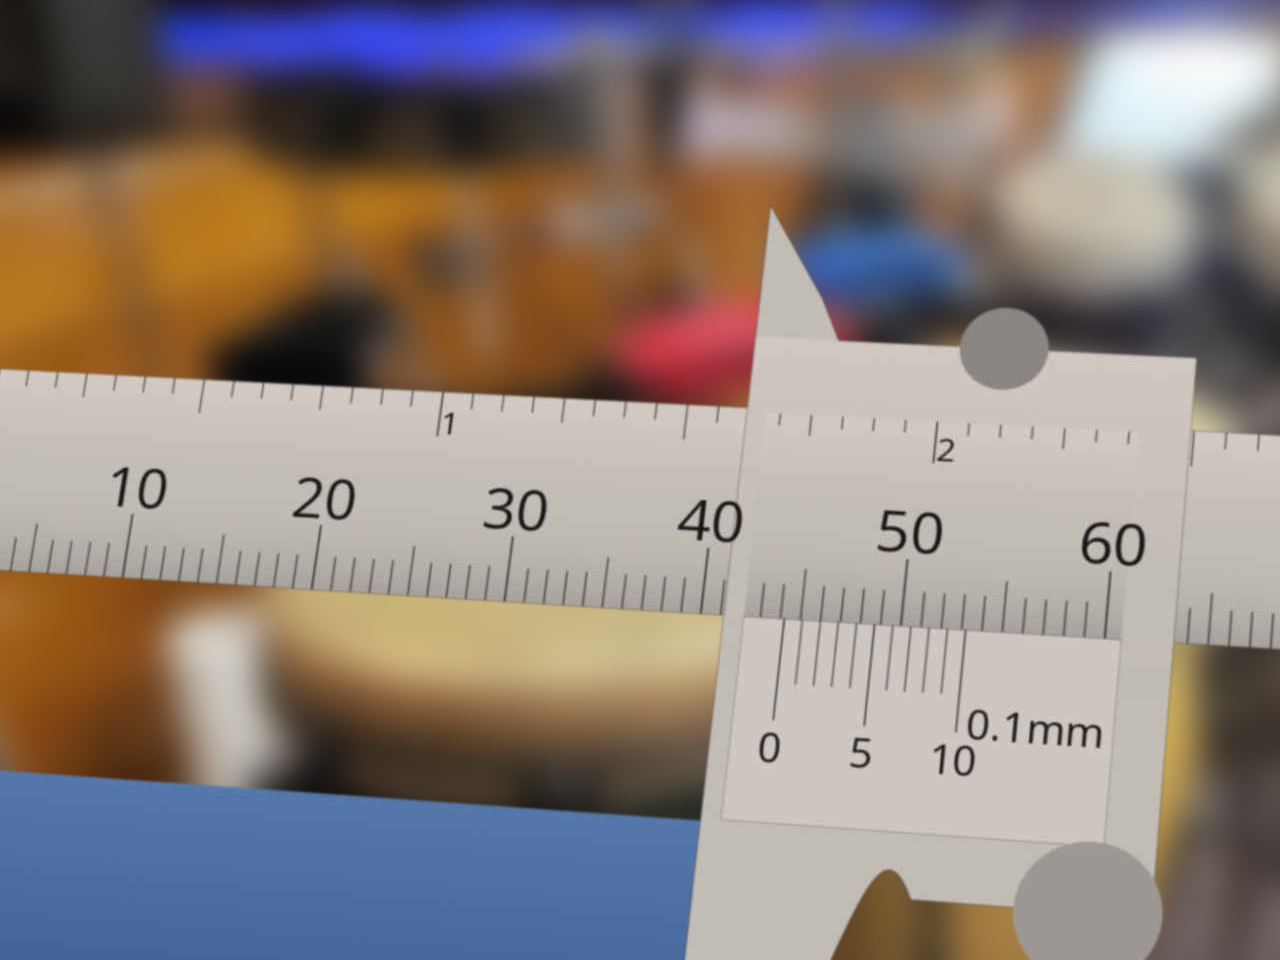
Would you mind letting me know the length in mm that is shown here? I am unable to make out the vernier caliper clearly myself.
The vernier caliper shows 44.2 mm
